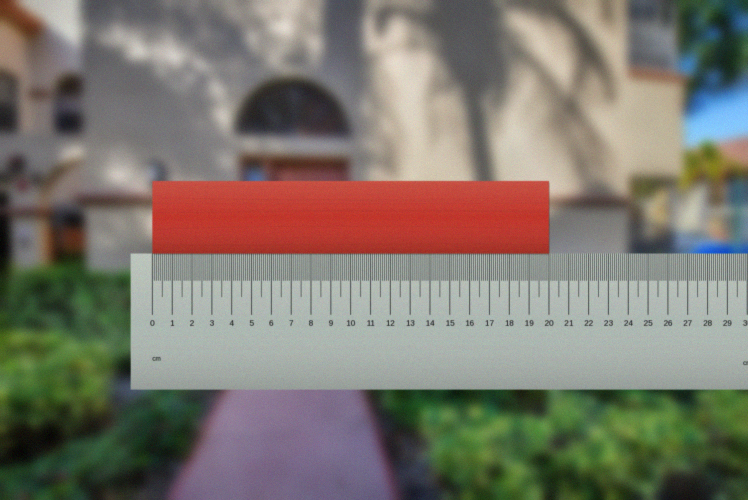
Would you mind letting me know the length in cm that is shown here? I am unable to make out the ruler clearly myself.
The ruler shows 20 cm
